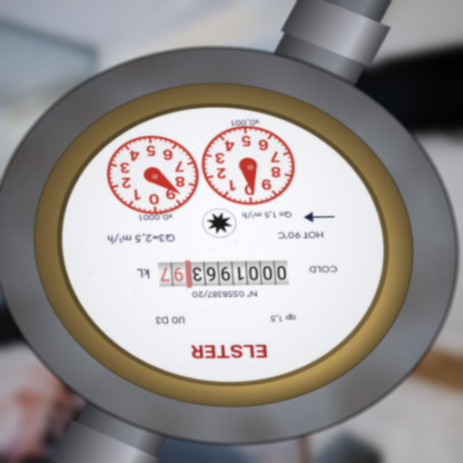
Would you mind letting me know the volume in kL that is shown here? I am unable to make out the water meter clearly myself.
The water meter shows 1963.9698 kL
